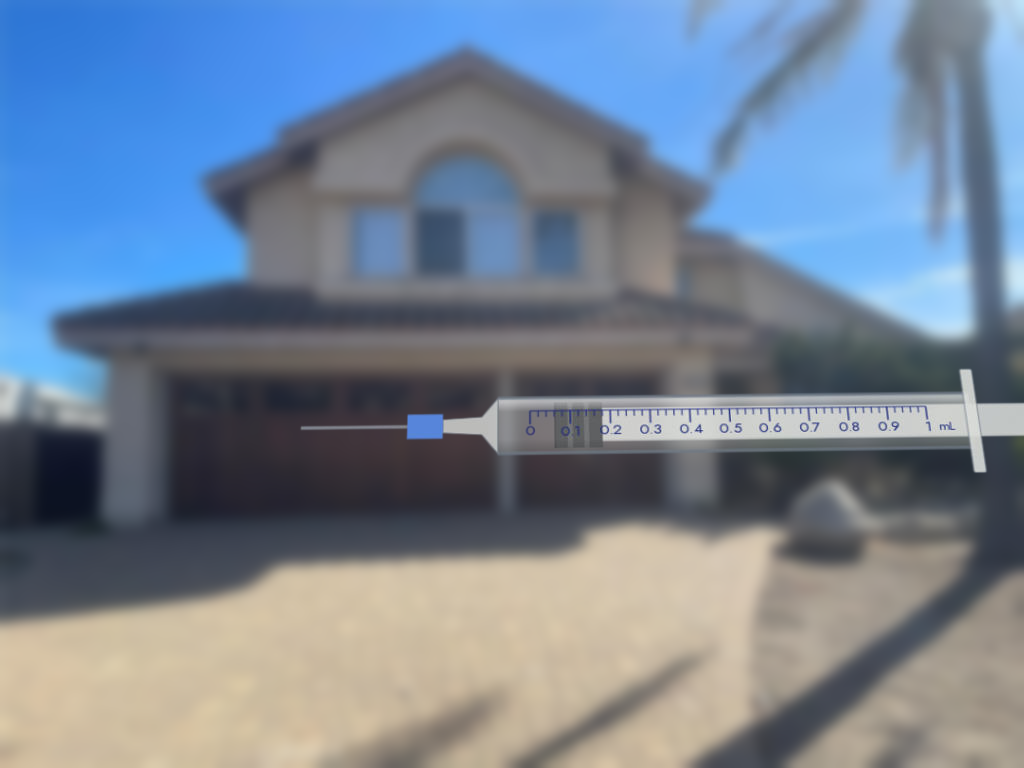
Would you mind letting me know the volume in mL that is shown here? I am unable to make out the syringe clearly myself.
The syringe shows 0.06 mL
